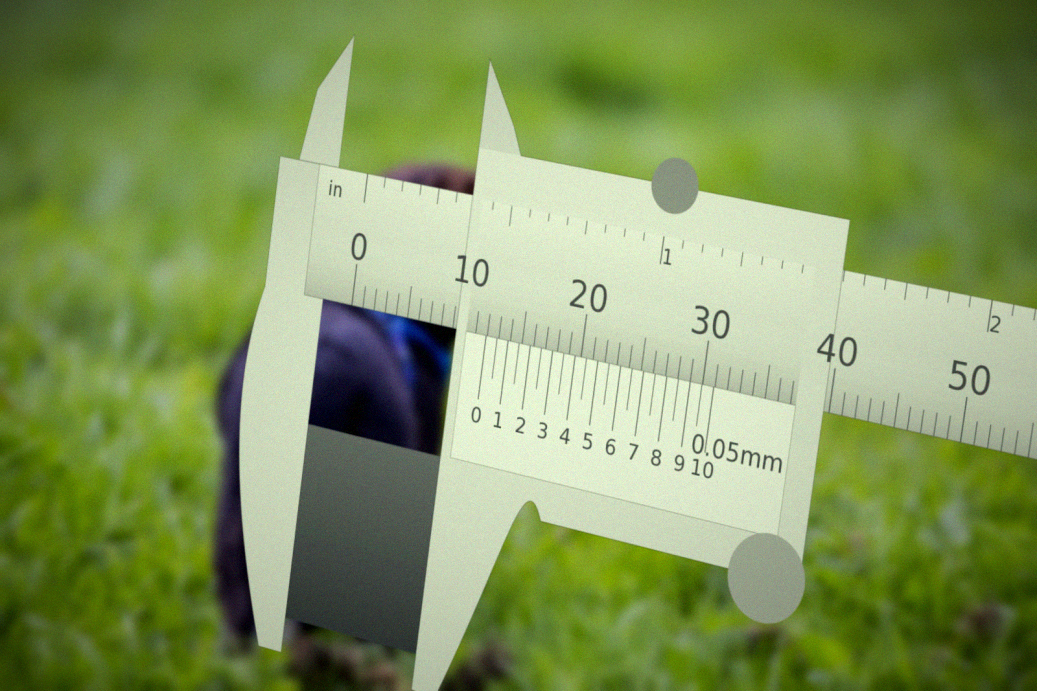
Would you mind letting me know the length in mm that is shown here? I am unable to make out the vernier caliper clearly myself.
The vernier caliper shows 11.9 mm
